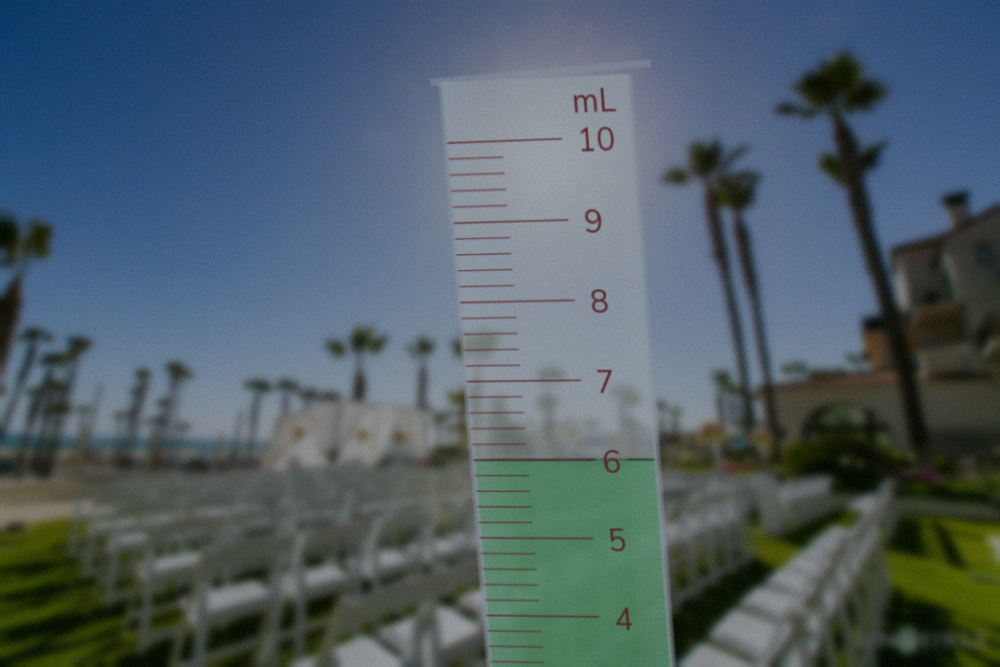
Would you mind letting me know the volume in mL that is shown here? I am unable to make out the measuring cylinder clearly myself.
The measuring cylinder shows 6 mL
